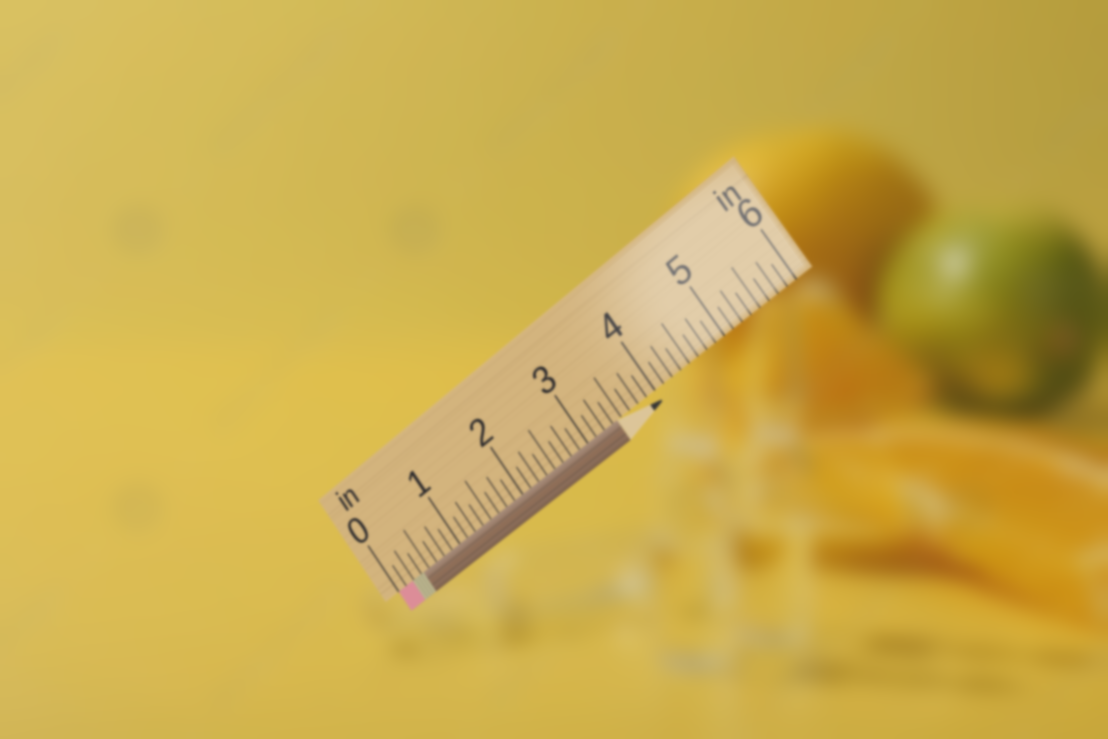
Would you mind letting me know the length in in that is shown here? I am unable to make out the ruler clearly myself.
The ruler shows 4 in
